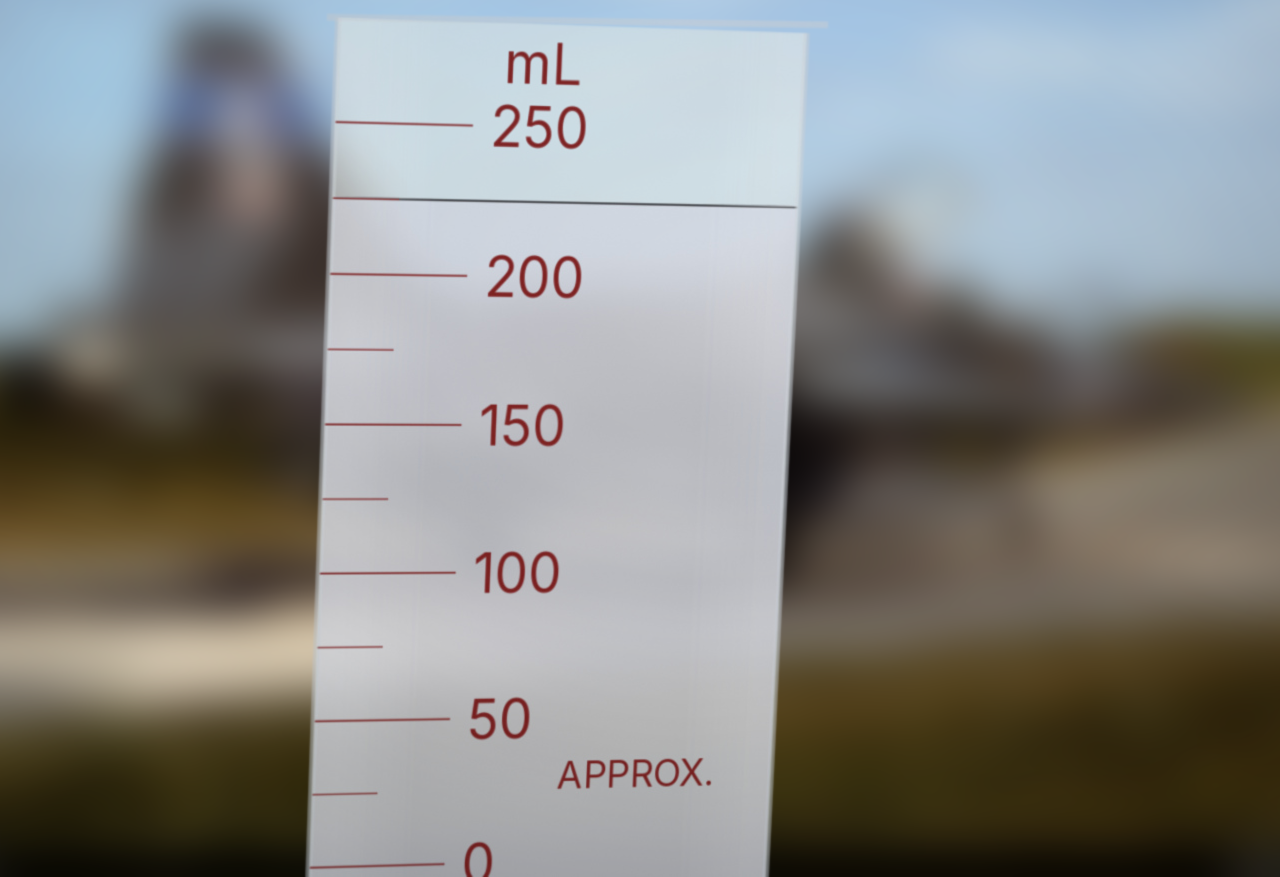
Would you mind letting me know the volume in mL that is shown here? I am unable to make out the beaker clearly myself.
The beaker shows 225 mL
